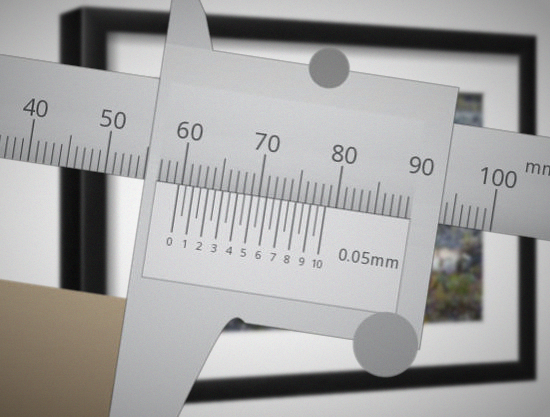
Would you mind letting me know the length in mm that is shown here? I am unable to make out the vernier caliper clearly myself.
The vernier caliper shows 59.6 mm
